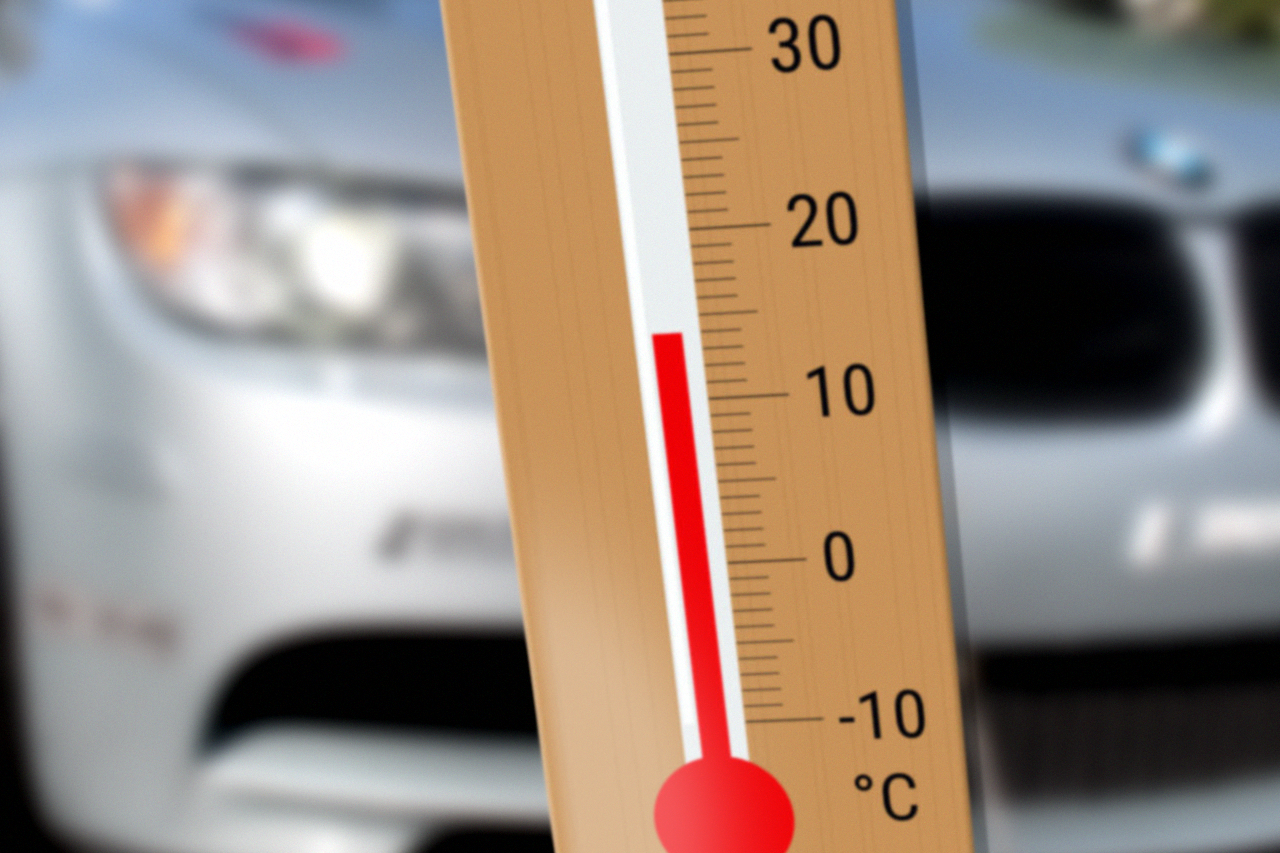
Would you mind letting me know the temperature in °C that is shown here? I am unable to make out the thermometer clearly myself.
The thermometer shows 14 °C
